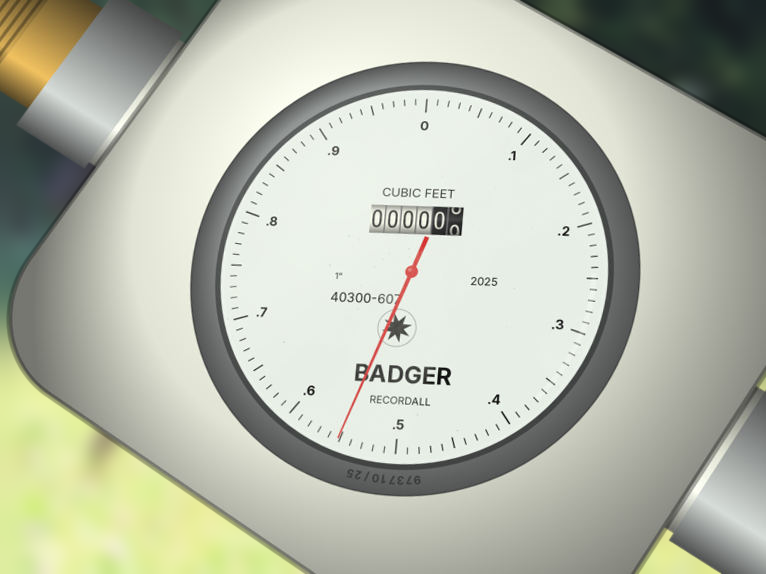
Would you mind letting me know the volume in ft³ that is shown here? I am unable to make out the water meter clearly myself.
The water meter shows 8.55 ft³
